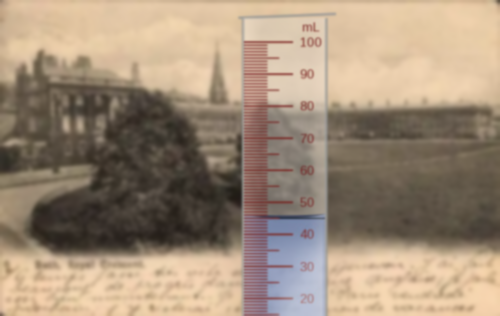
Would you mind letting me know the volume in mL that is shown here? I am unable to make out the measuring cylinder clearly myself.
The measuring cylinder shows 45 mL
